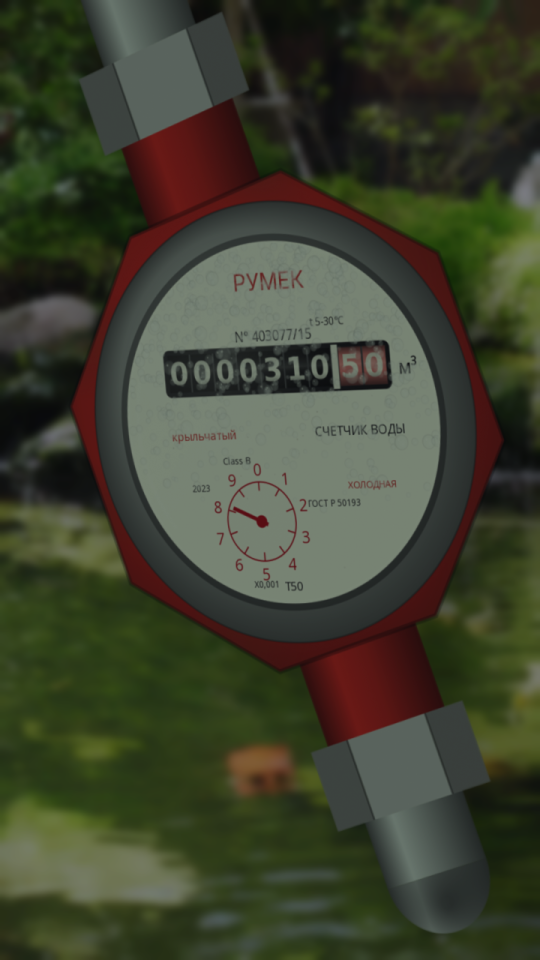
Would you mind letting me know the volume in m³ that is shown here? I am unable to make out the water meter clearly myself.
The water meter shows 310.508 m³
